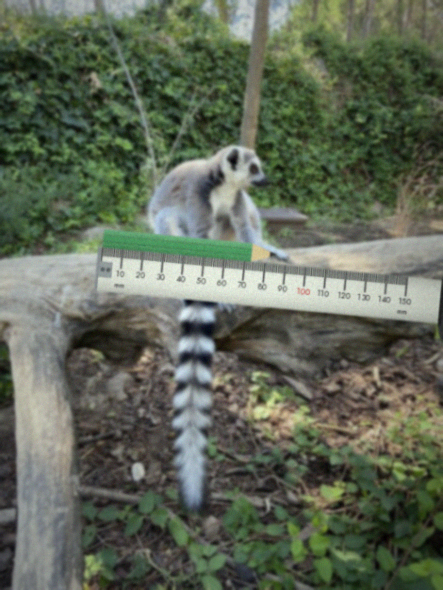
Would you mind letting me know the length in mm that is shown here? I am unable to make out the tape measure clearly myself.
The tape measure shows 85 mm
